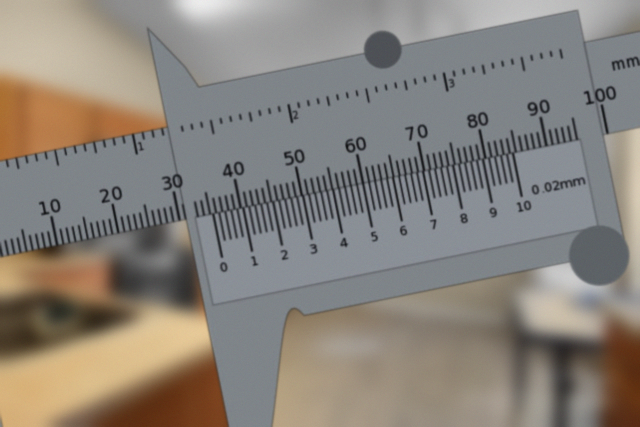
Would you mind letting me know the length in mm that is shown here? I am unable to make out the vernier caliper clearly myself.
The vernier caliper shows 35.5 mm
